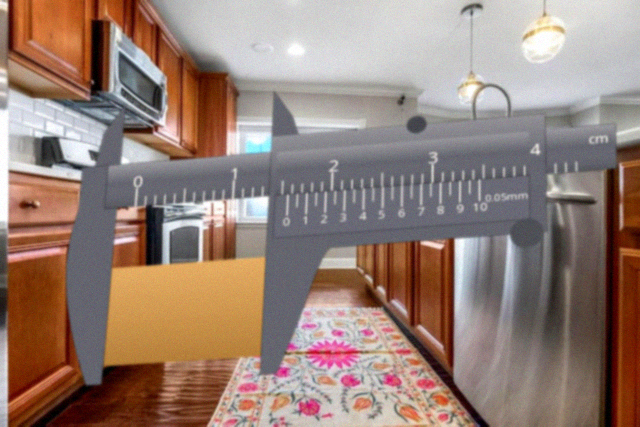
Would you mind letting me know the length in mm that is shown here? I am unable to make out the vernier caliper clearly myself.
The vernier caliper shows 15.6 mm
